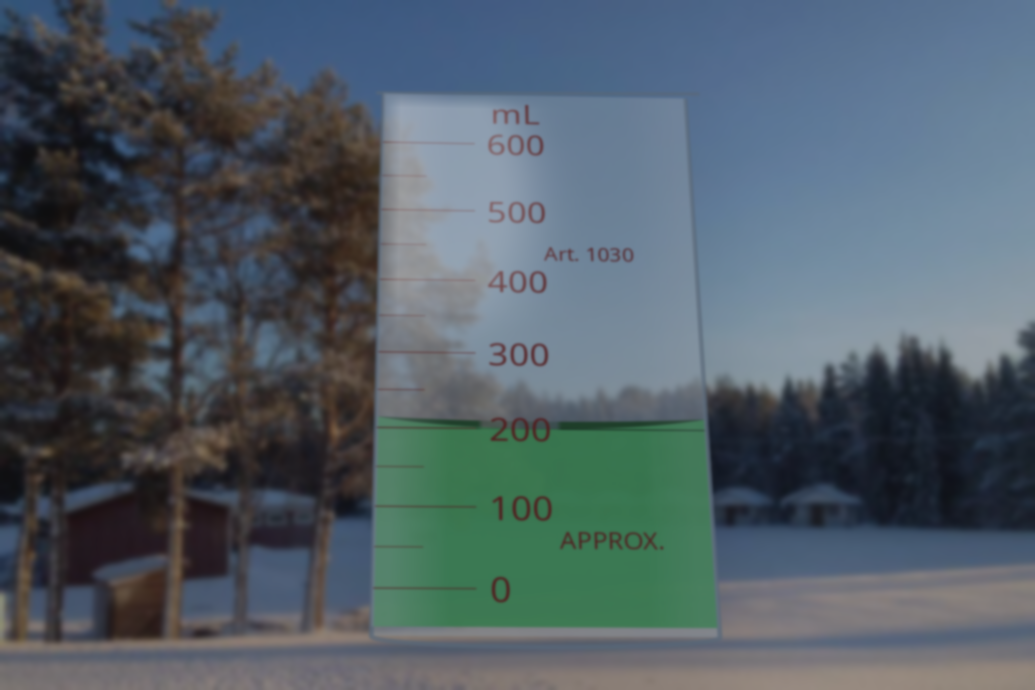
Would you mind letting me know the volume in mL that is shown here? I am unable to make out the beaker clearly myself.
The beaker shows 200 mL
